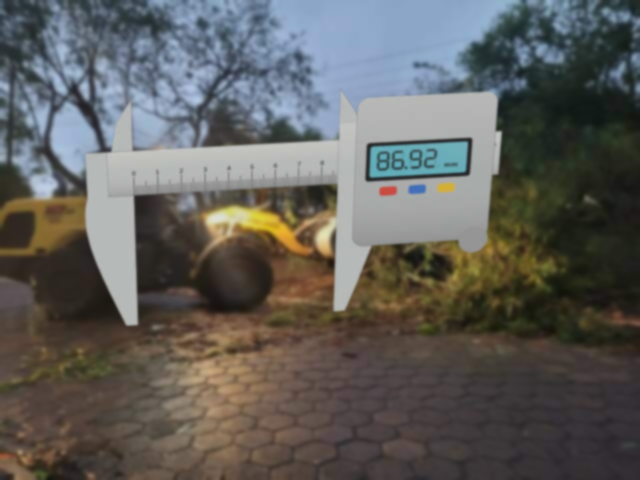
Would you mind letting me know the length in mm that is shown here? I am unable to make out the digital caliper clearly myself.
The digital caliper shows 86.92 mm
